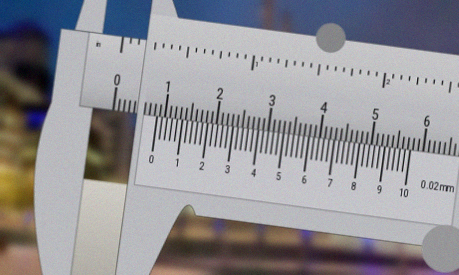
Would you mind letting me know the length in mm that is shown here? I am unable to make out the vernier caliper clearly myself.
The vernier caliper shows 8.5 mm
